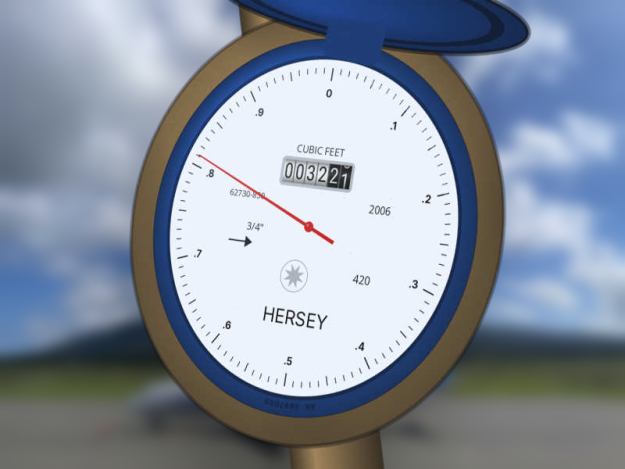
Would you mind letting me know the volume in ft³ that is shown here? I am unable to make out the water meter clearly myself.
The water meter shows 3220.81 ft³
